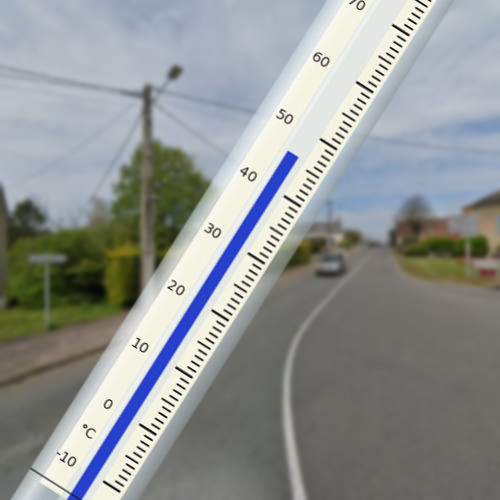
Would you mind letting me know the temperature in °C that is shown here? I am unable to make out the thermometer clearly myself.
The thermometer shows 46 °C
